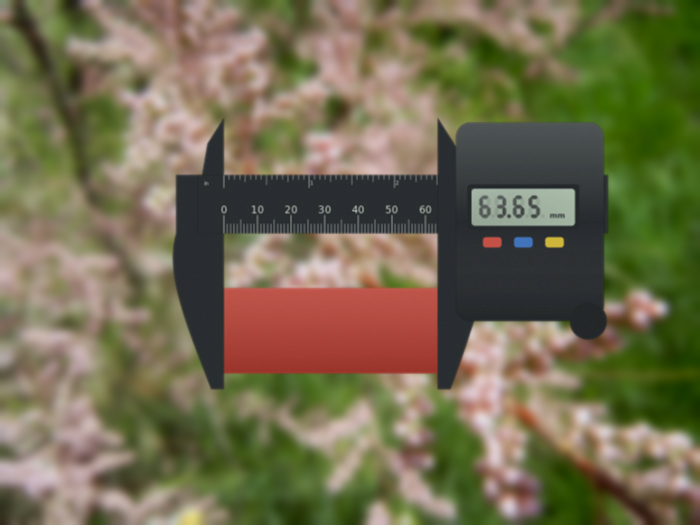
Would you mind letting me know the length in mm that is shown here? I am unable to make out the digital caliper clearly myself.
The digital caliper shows 63.65 mm
